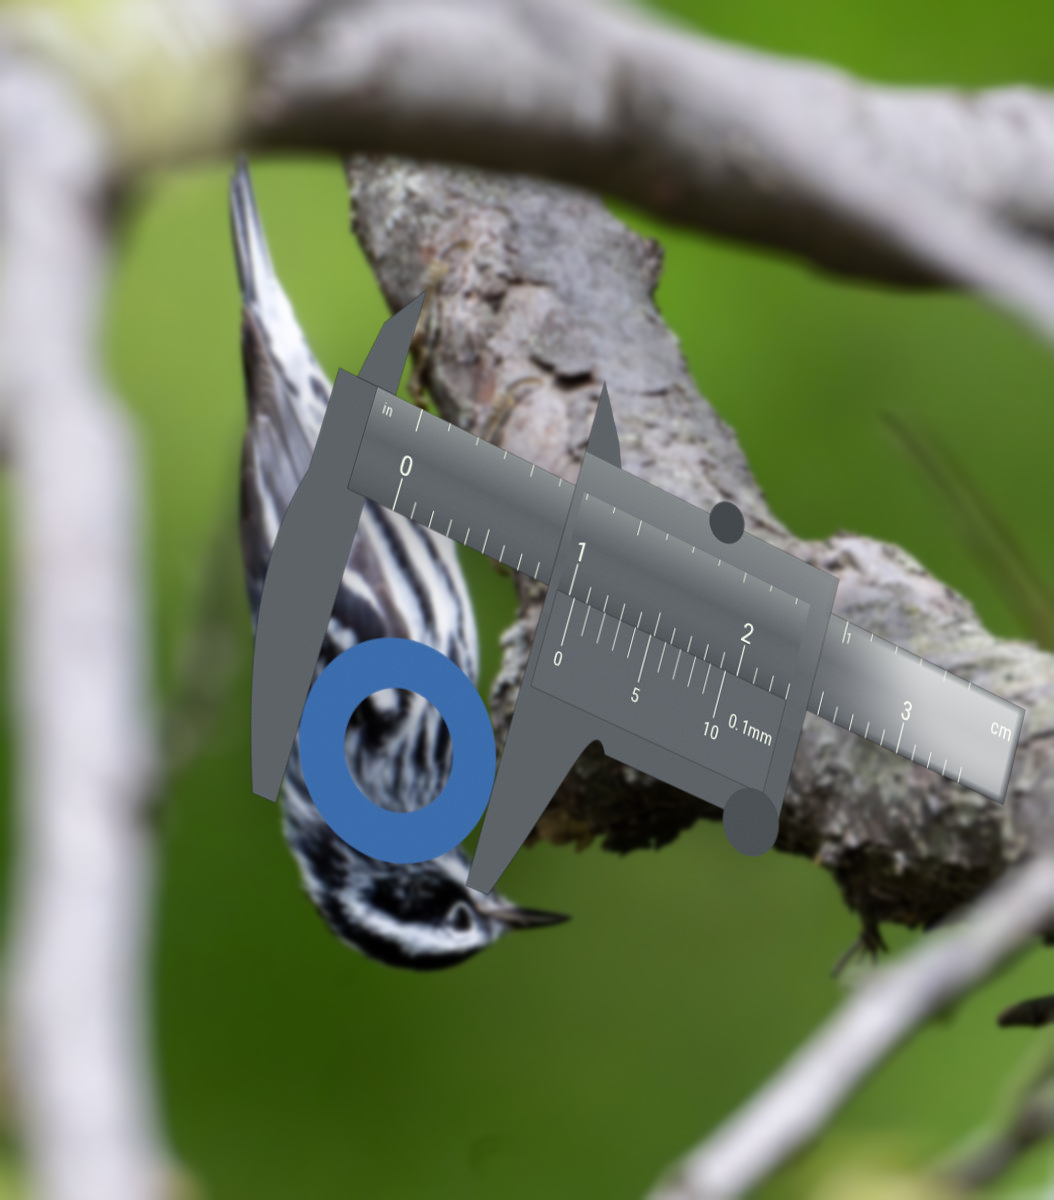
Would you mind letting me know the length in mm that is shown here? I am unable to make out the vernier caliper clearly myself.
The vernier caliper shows 10.3 mm
